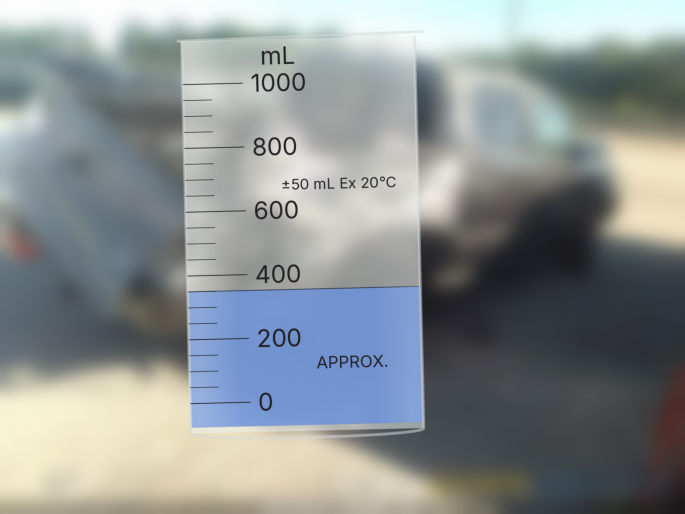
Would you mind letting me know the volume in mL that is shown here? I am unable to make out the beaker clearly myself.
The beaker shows 350 mL
